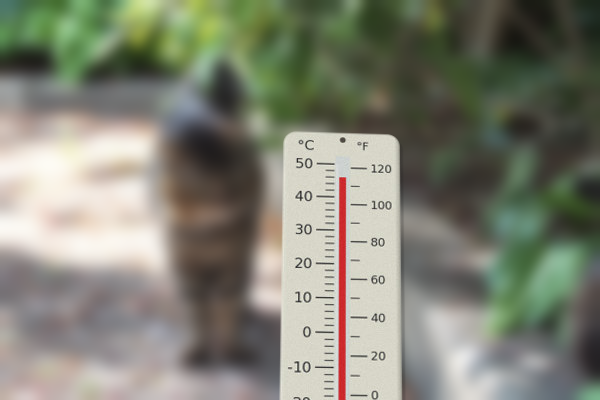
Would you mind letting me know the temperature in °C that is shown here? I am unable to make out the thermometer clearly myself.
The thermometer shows 46 °C
